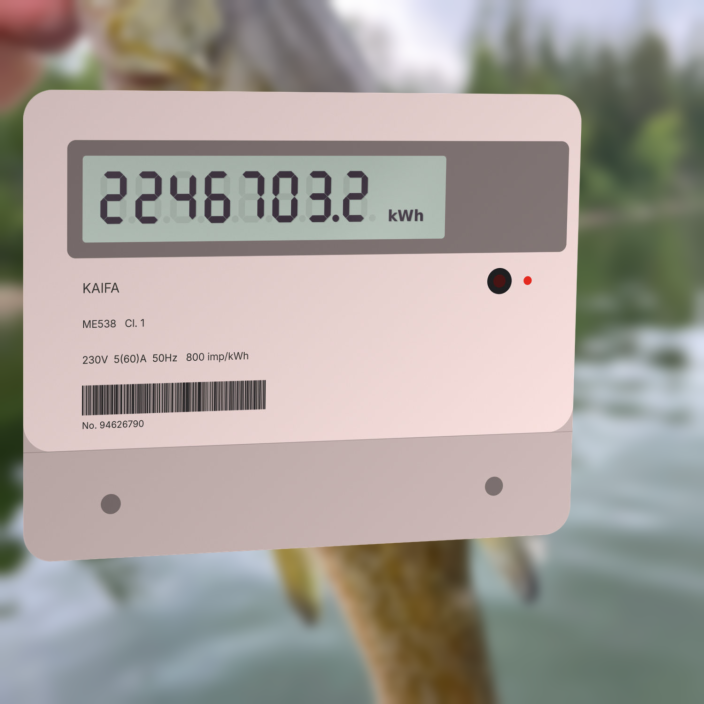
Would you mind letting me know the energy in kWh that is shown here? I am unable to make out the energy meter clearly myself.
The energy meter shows 2246703.2 kWh
